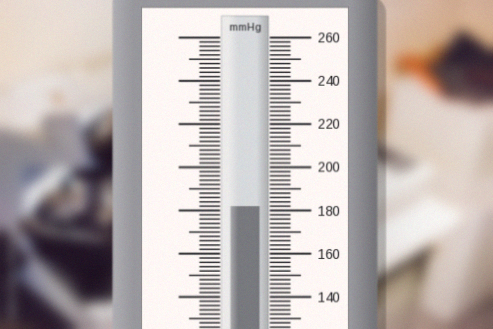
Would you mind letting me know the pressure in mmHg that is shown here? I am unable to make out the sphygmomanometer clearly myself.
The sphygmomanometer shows 182 mmHg
